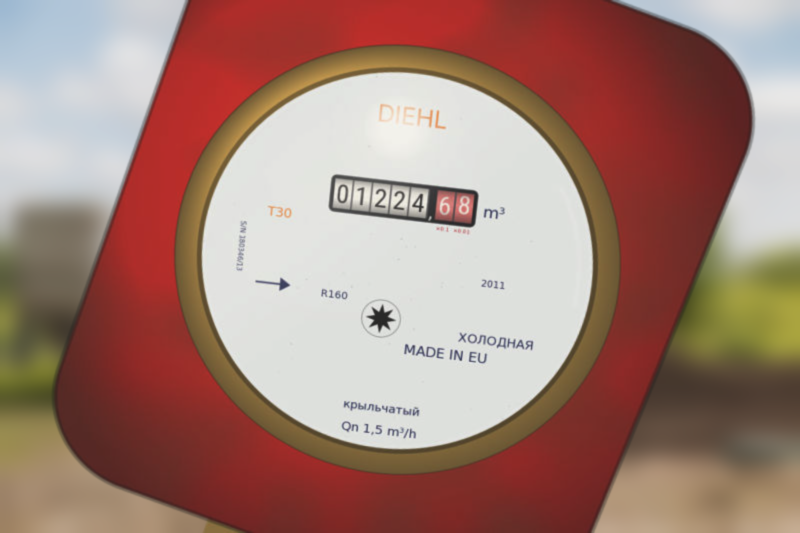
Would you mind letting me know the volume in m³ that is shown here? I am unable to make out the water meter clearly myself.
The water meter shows 1224.68 m³
